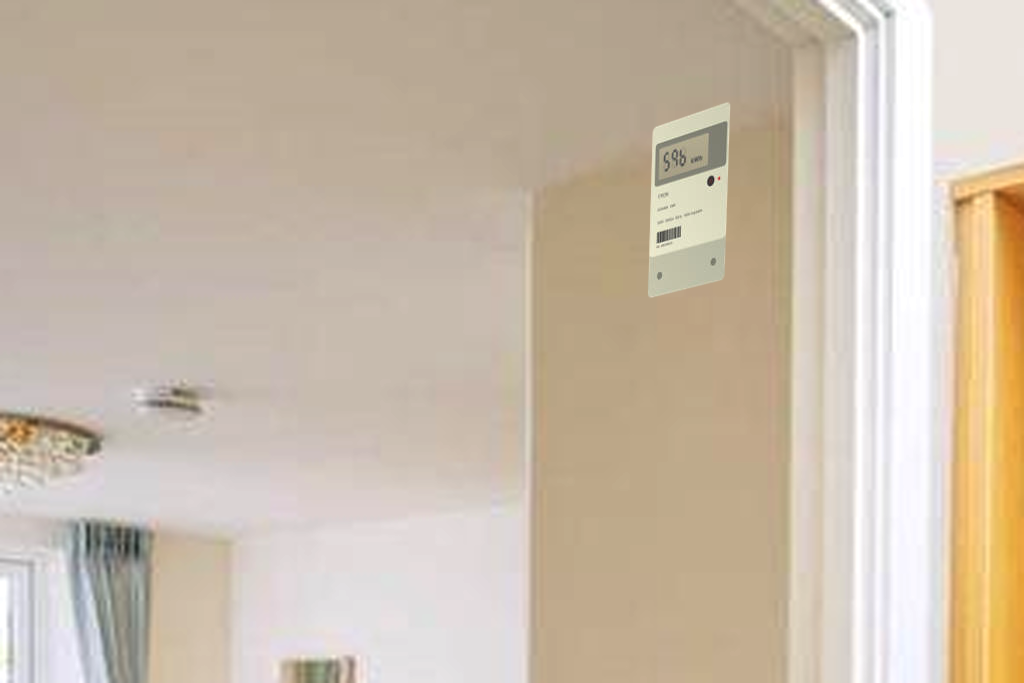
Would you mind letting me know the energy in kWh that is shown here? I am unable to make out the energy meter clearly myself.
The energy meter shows 596 kWh
